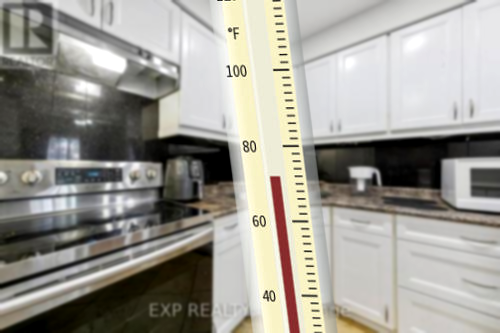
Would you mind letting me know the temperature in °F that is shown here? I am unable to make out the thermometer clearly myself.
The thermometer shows 72 °F
